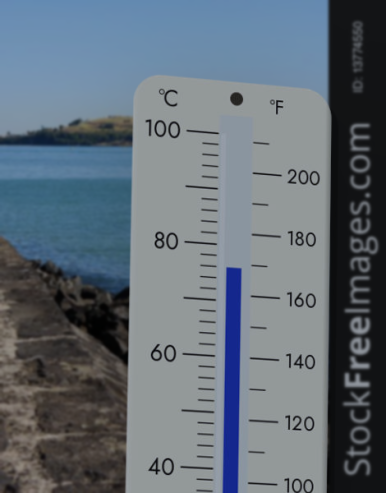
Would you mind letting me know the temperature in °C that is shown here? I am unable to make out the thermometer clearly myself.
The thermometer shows 76 °C
